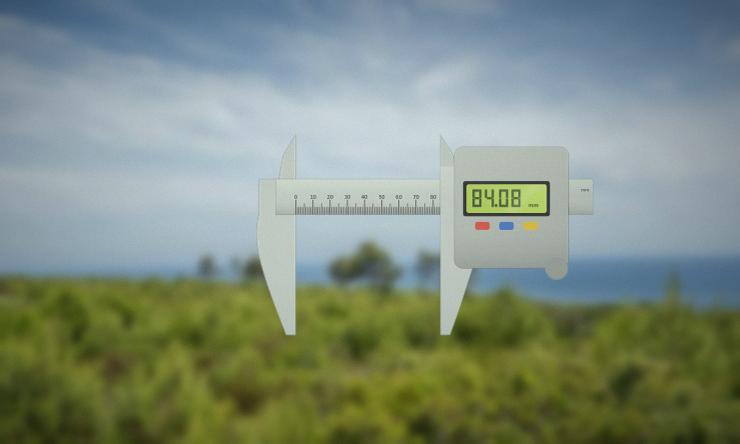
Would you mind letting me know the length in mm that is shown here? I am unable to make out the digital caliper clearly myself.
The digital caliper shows 84.08 mm
